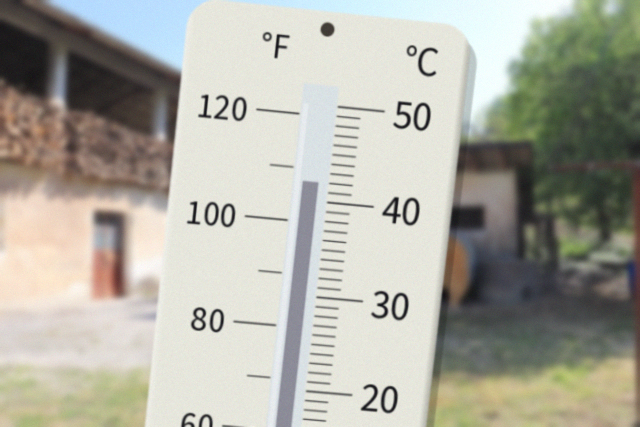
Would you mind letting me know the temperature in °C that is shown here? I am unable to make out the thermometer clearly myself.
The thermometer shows 42 °C
